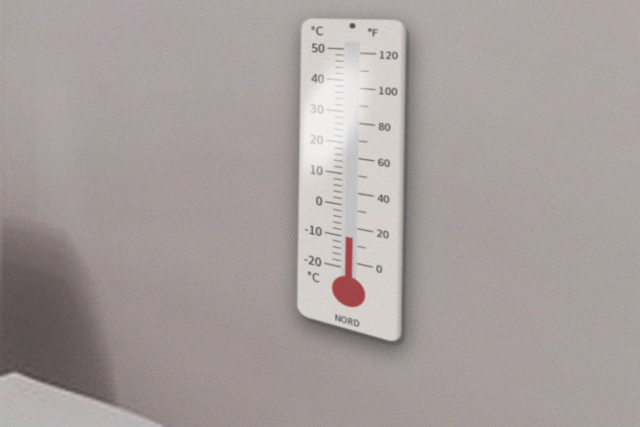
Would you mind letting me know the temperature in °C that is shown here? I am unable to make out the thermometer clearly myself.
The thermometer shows -10 °C
